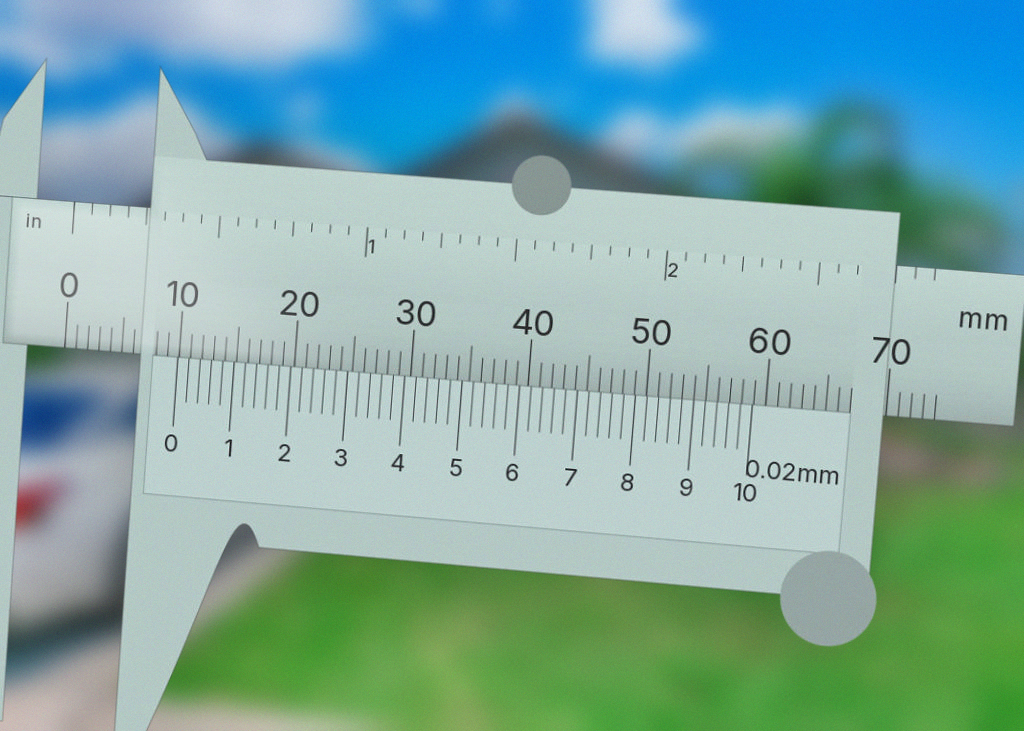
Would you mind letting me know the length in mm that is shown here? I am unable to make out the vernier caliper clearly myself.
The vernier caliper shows 9.9 mm
